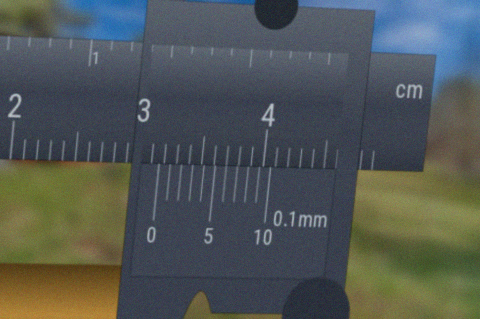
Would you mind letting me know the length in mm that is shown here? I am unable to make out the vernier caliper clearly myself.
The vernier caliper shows 31.6 mm
